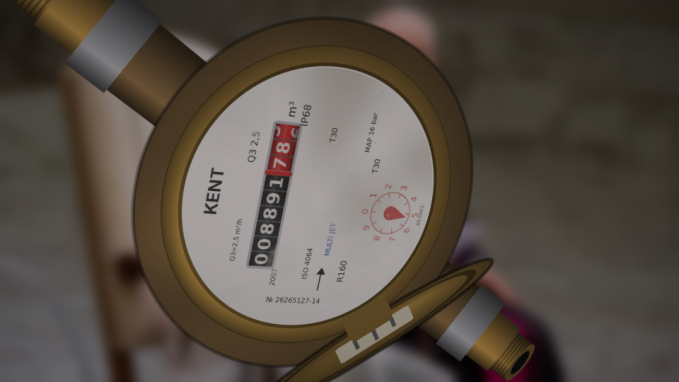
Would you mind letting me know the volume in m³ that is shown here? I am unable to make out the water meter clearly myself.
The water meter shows 8891.7855 m³
